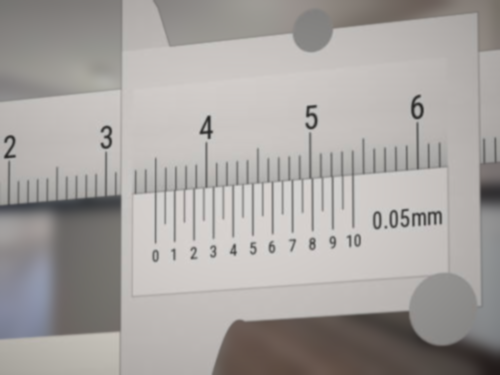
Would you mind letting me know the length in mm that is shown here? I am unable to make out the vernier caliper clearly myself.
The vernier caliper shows 35.0 mm
